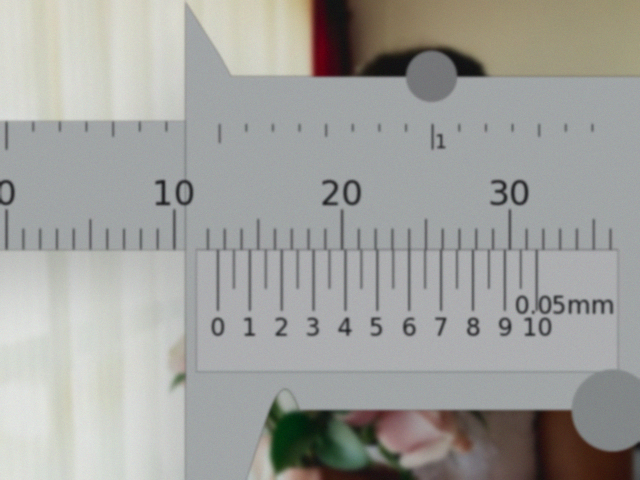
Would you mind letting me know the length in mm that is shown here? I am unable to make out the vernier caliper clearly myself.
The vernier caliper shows 12.6 mm
